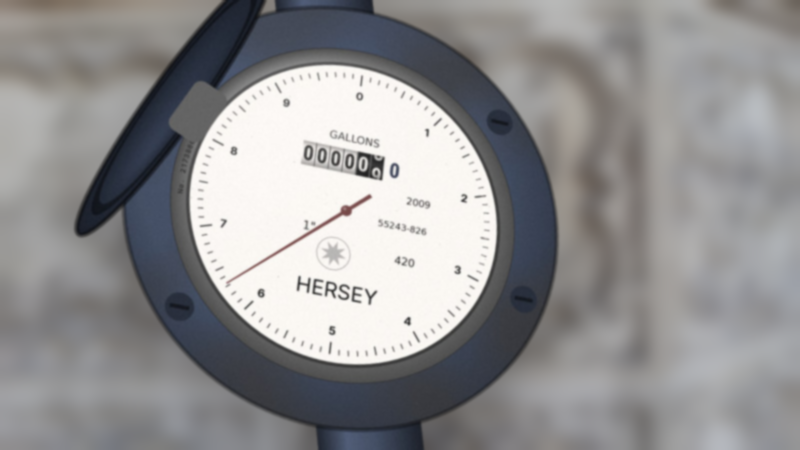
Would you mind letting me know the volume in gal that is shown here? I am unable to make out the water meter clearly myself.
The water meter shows 86.3 gal
